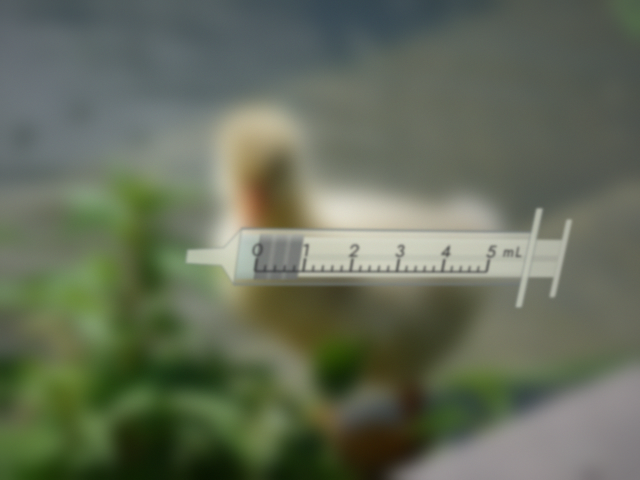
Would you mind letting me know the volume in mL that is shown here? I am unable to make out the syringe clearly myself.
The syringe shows 0 mL
